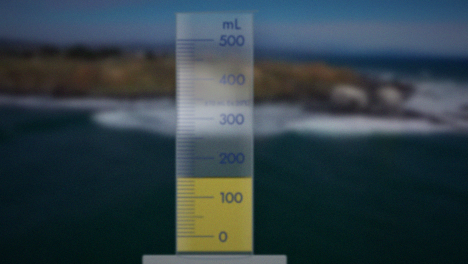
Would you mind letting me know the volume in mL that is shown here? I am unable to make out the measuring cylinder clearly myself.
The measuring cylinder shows 150 mL
